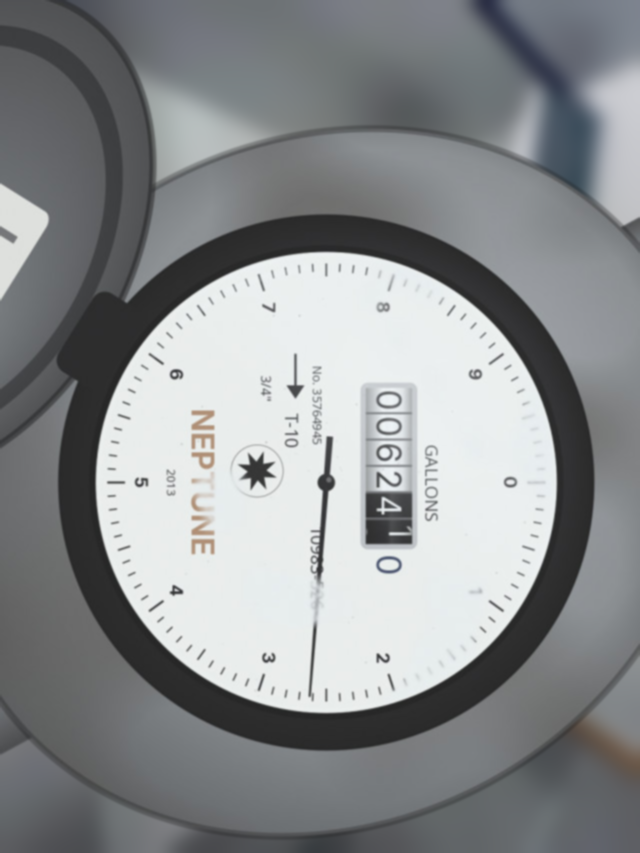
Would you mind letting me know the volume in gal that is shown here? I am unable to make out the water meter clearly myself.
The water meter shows 62412.6 gal
